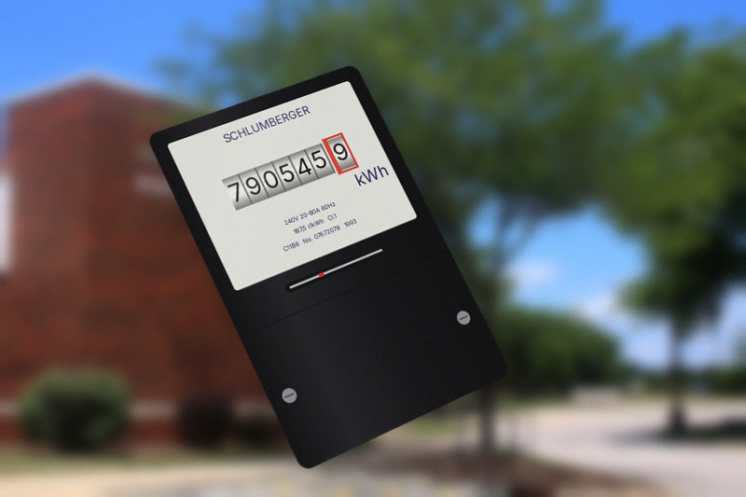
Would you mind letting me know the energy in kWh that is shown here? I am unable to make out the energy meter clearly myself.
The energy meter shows 790545.9 kWh
